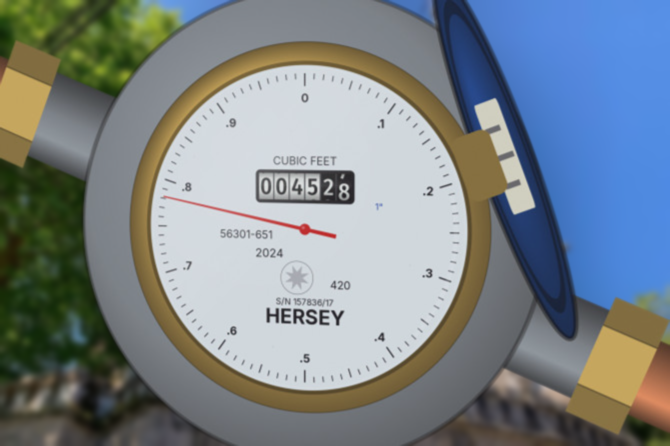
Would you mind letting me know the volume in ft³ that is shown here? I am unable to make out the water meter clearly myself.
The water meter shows 4527.78 ft³
